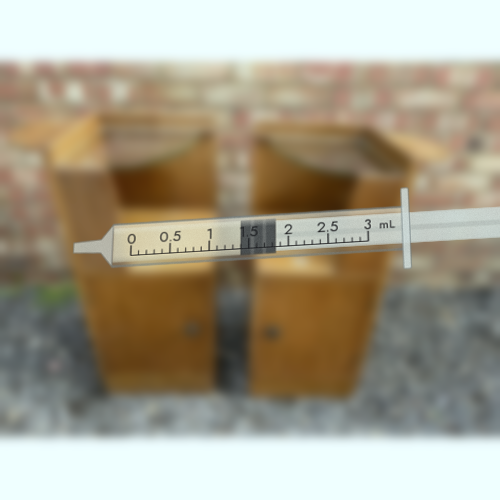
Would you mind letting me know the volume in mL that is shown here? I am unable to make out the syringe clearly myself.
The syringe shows 1.4 mL
